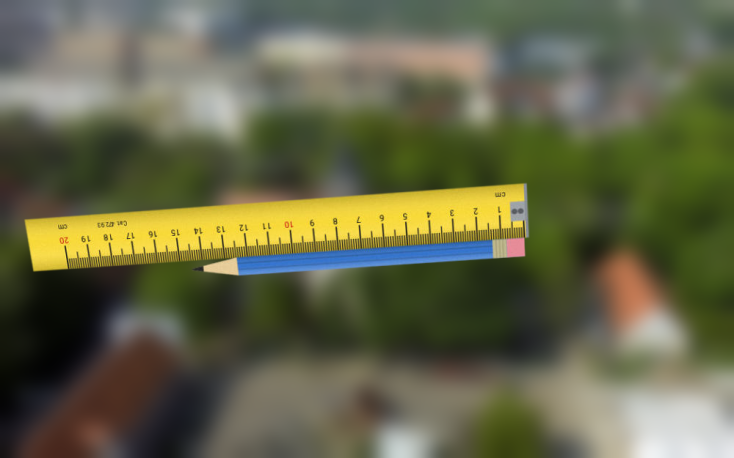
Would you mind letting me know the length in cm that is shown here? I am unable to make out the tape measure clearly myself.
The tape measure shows 14.5 cm
